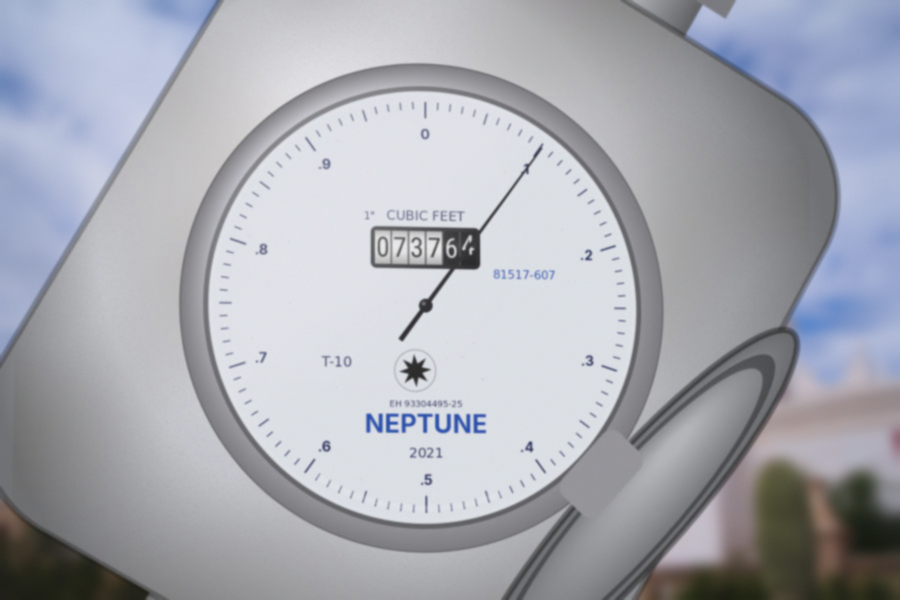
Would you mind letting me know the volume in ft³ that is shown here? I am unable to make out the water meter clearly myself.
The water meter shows 73764.10 ft³
